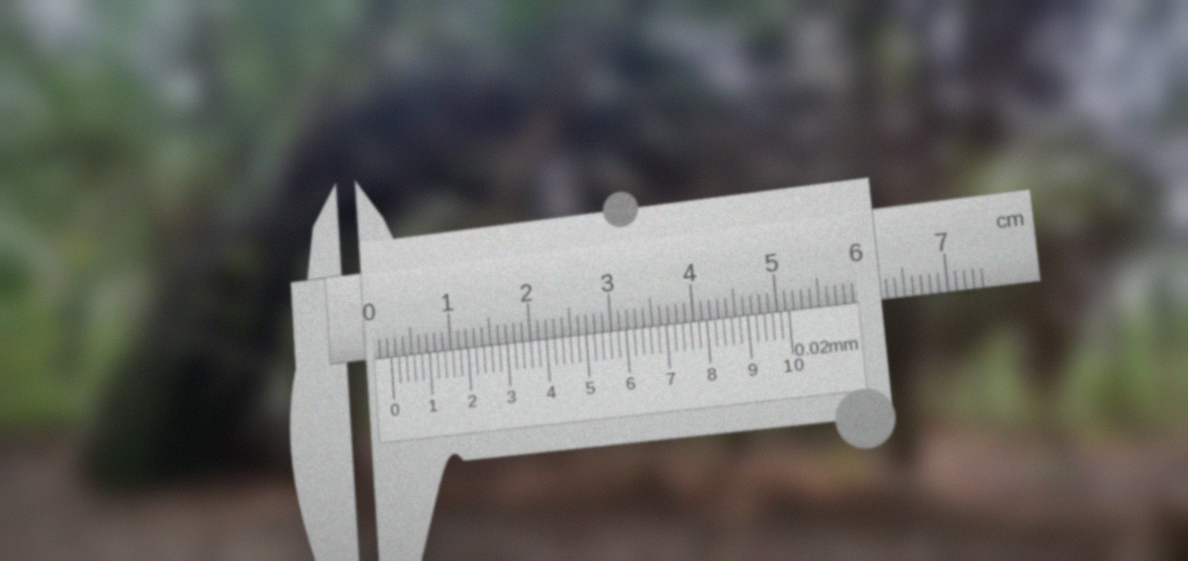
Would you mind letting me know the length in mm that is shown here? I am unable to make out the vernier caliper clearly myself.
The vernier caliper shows 2.4 mm
